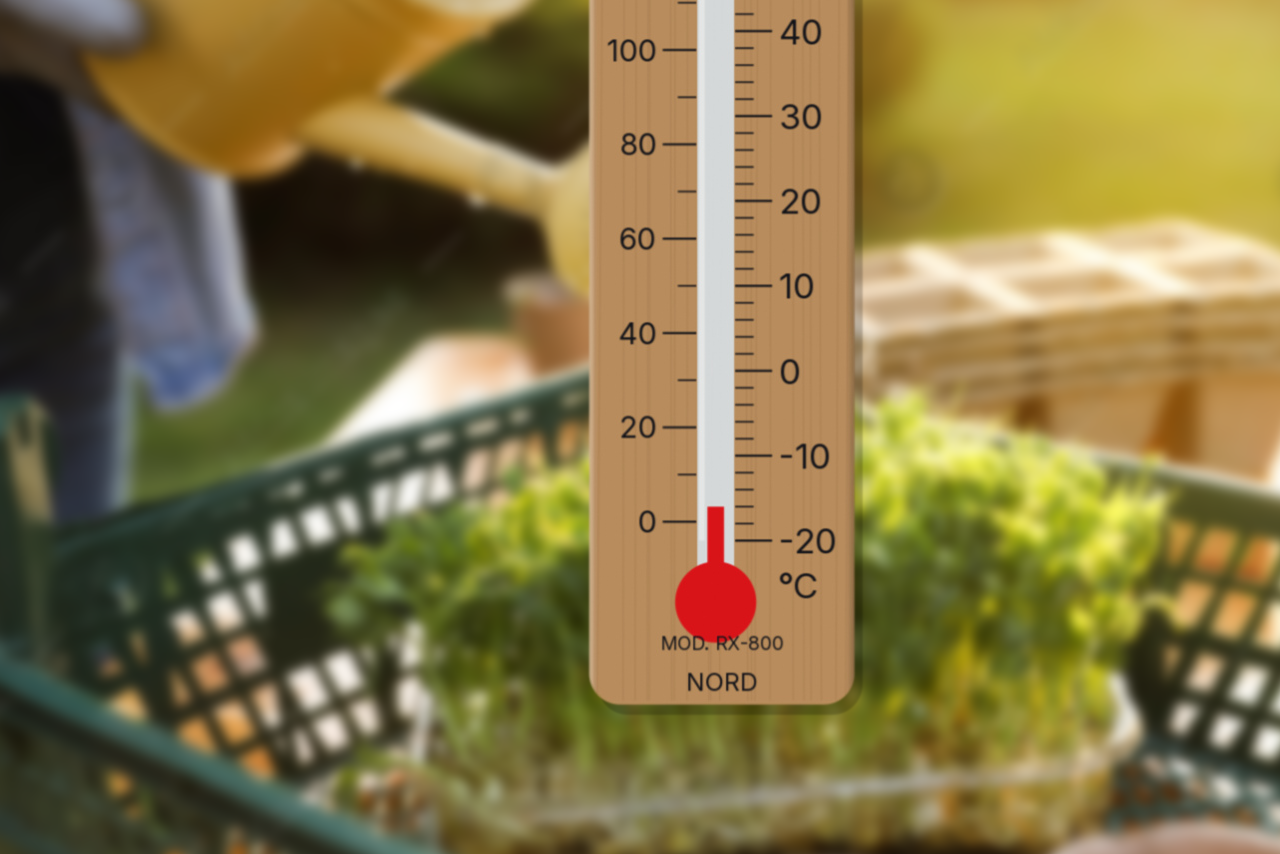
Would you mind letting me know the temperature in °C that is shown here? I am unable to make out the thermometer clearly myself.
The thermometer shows -16 °C
